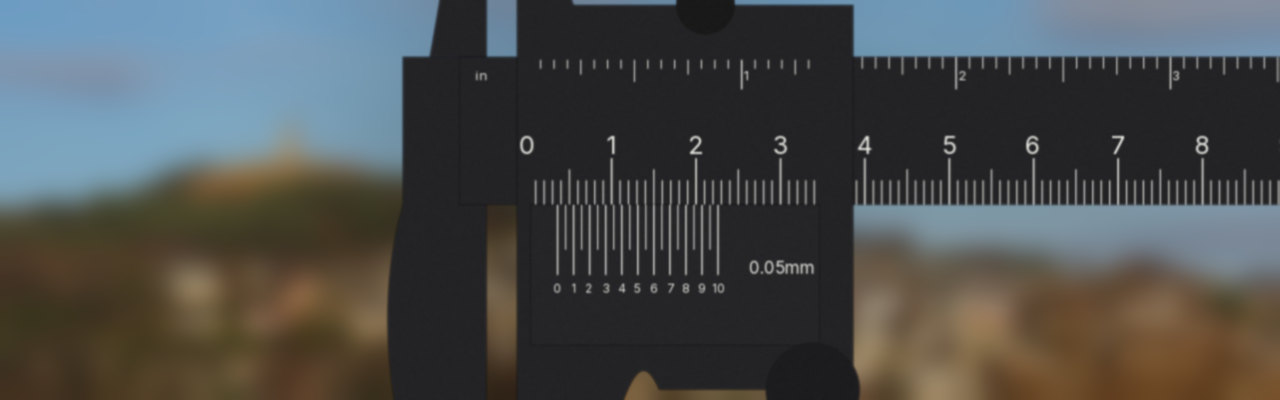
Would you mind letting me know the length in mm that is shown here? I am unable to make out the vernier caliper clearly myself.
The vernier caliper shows 3.6 mm
